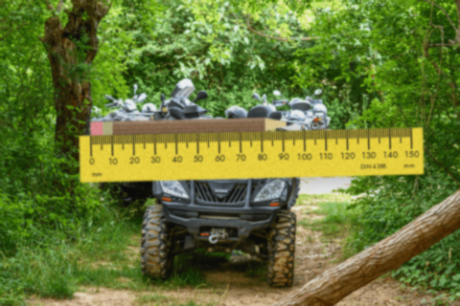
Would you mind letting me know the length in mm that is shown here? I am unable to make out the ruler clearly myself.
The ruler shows 95 mm
